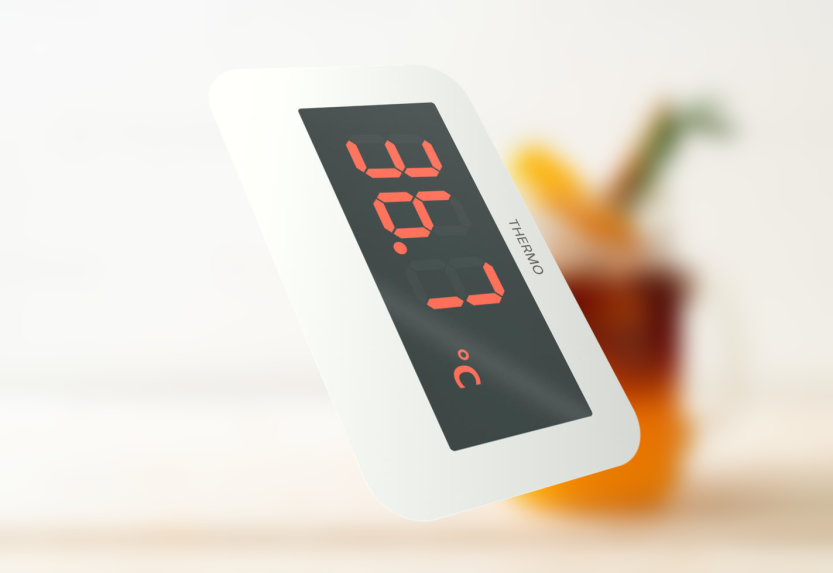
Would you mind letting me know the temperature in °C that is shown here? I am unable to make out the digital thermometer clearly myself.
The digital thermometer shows 36.7 °C
